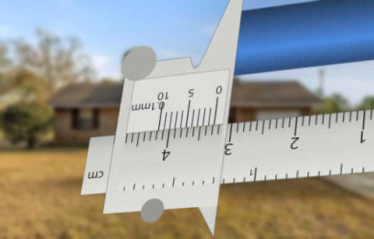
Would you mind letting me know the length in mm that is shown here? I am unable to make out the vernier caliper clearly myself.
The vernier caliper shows 32.8 mm
